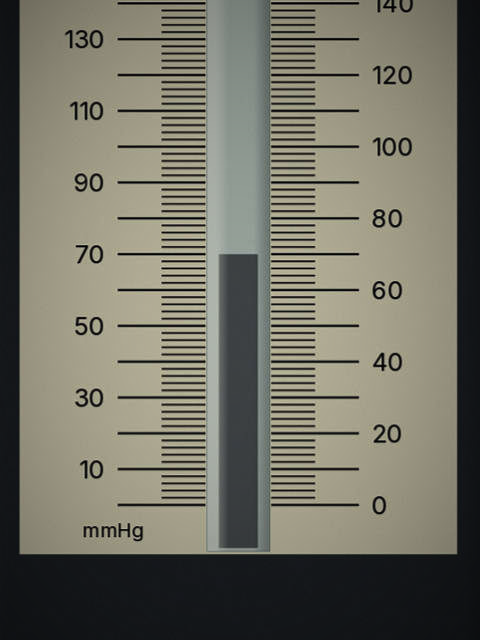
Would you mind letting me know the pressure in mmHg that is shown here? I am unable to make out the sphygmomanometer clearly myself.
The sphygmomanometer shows 70 mmHg
